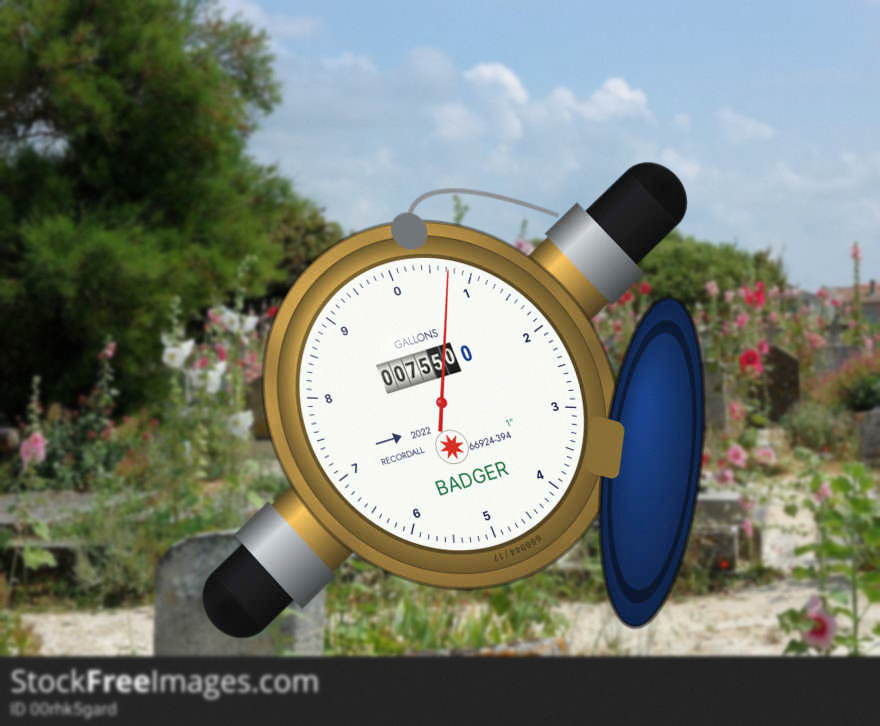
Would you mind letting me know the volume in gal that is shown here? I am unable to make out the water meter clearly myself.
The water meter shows 75500.7 gal
